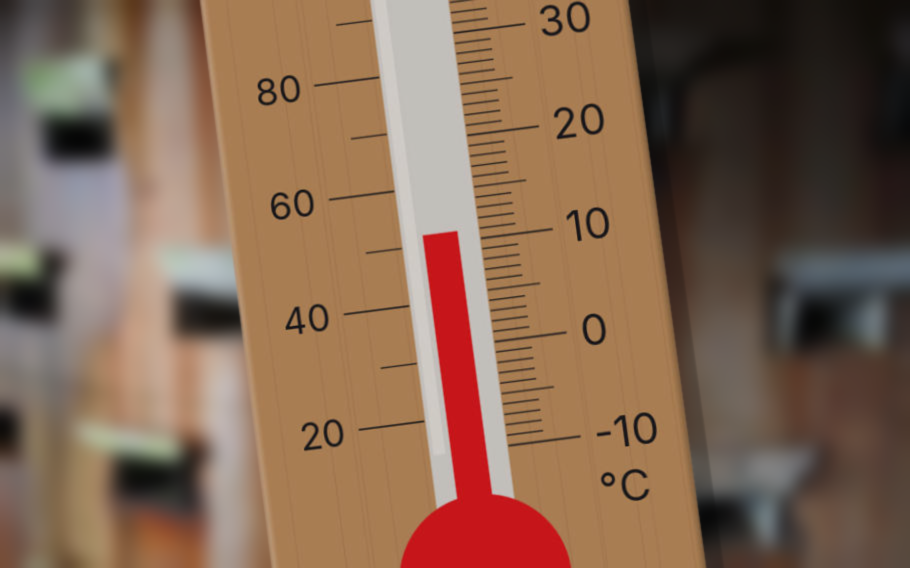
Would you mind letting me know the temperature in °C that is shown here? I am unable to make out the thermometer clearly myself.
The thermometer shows 11 °C
